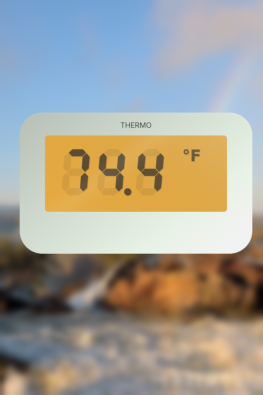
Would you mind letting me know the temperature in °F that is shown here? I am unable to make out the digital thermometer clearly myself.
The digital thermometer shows 74.4 °F
